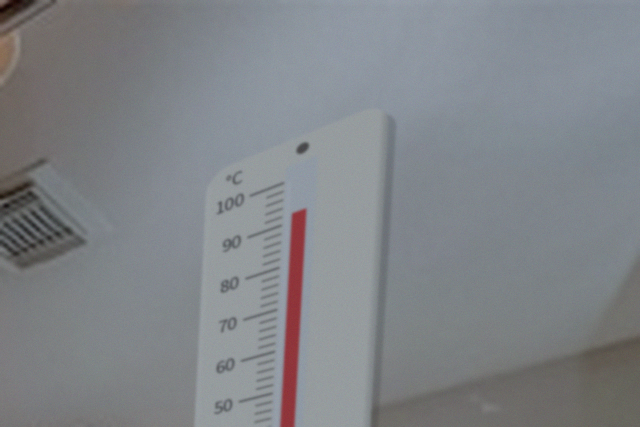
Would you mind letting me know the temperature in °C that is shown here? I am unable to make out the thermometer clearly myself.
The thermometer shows 92 °C
